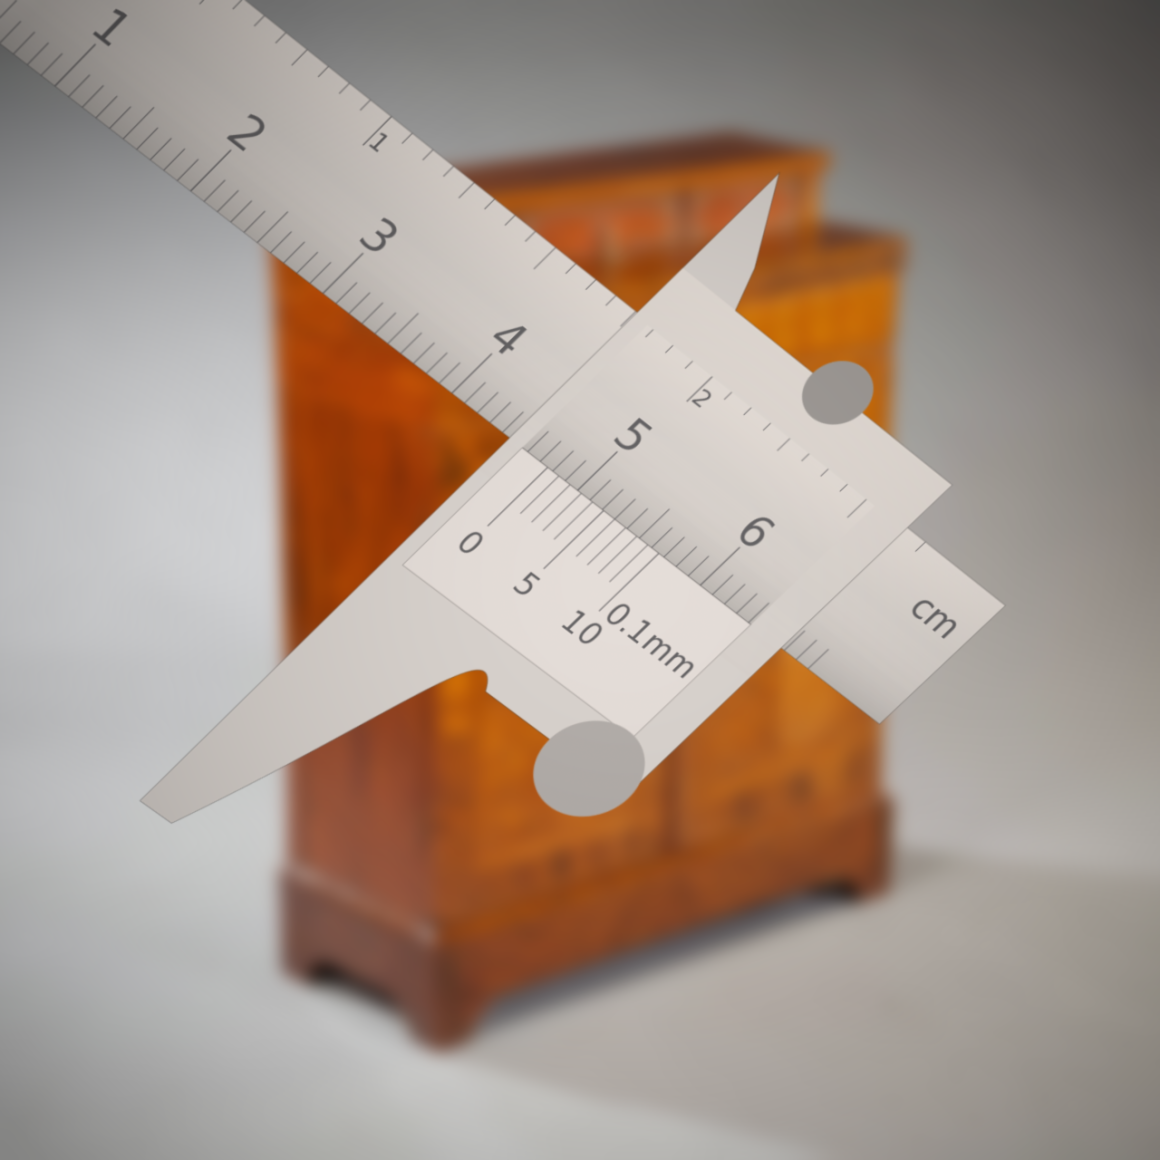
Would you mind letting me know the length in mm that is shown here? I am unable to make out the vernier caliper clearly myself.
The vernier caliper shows 47.6 mm
